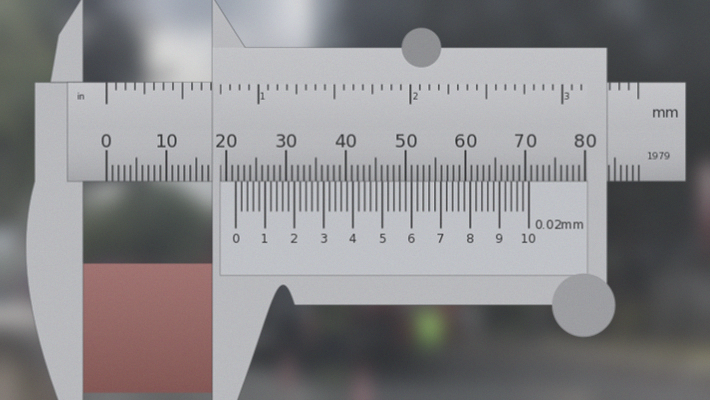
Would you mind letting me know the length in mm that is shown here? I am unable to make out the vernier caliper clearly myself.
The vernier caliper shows 21.6 mm
